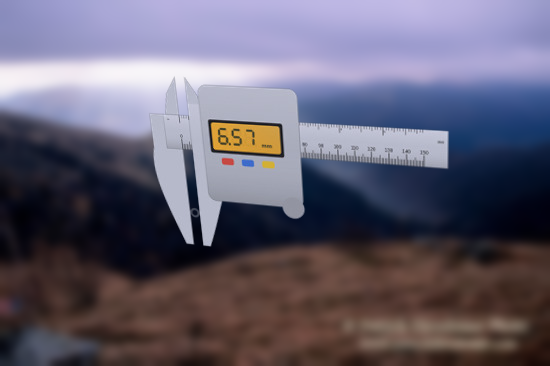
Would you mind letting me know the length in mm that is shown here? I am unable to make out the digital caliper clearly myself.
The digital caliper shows 6.57 mm
